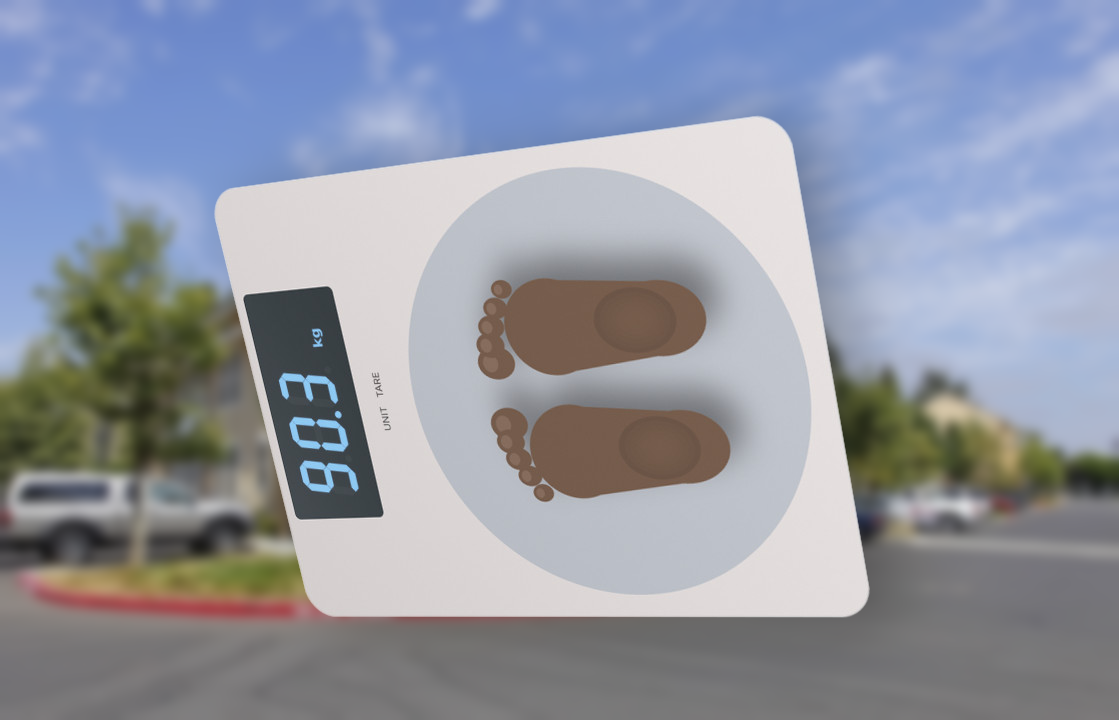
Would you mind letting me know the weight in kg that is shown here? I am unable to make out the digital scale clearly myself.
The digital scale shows 90.3 kg
